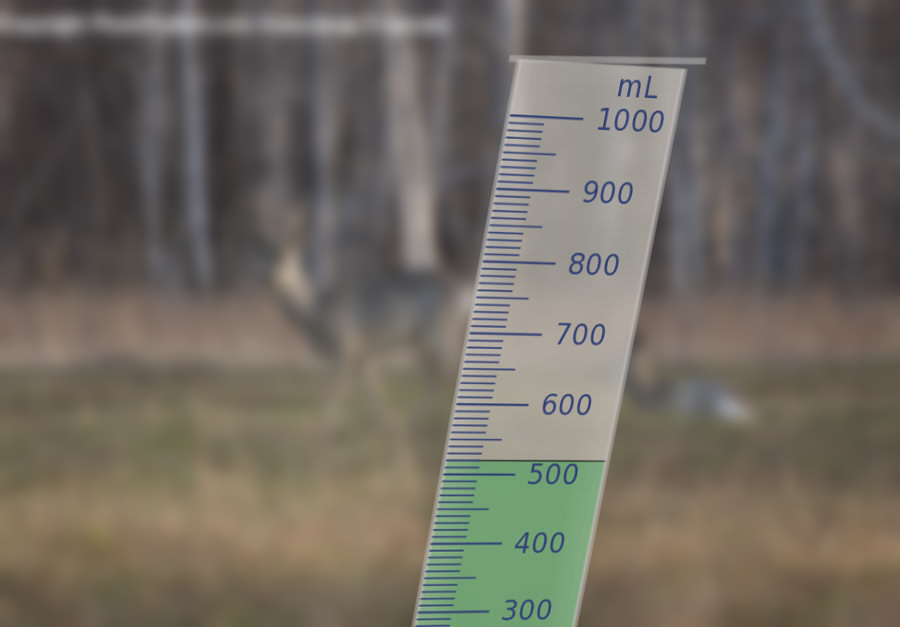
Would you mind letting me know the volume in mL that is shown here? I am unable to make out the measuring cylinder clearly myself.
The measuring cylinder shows 520 mL
